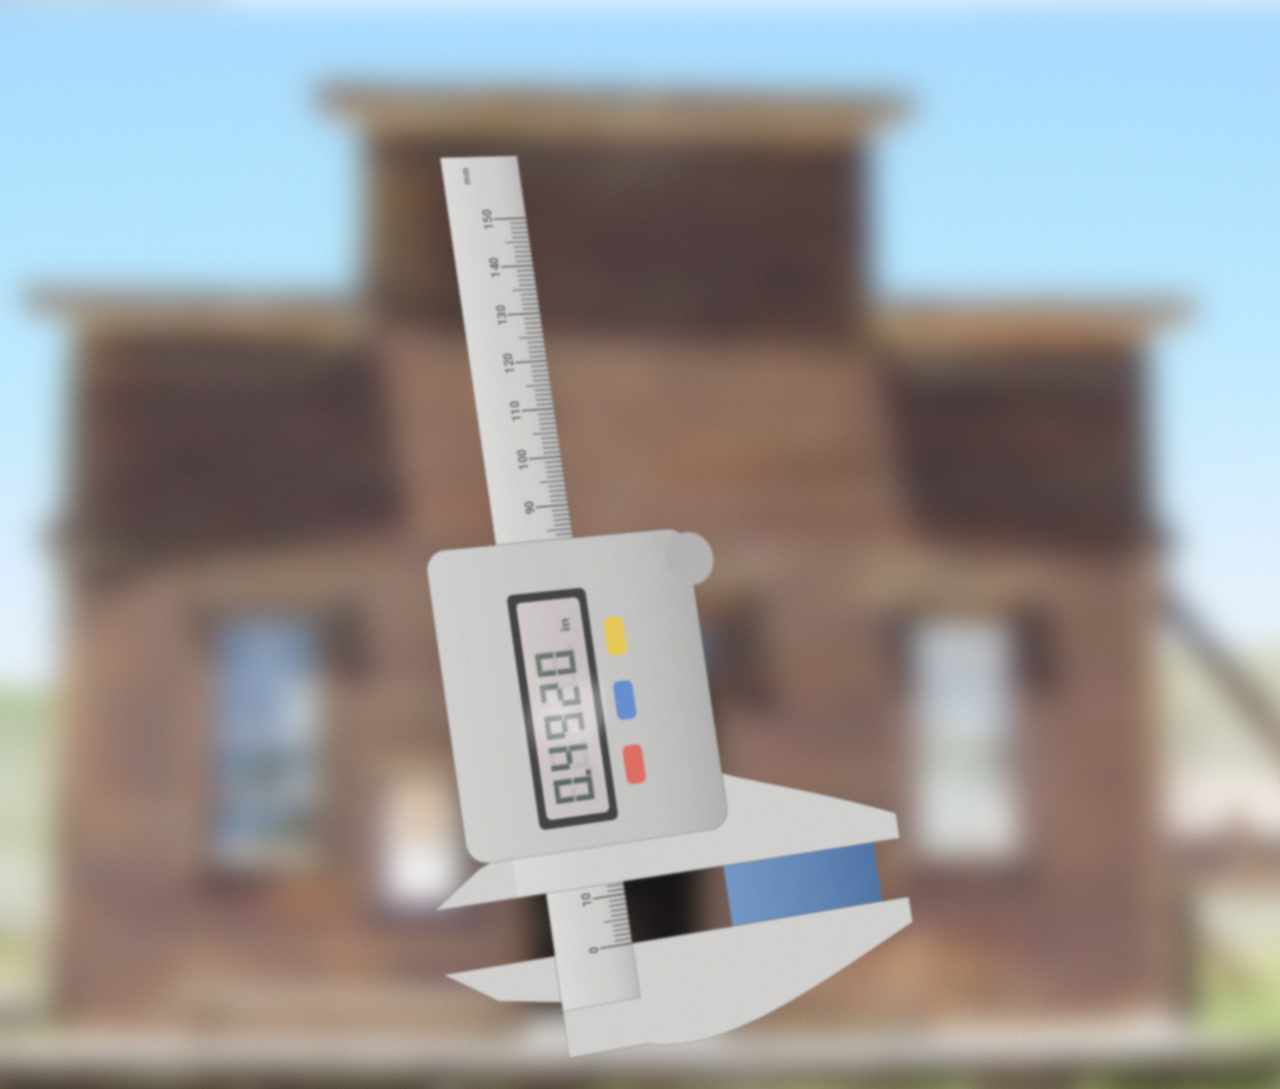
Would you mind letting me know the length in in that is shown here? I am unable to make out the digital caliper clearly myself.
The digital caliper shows 0.4920 in
